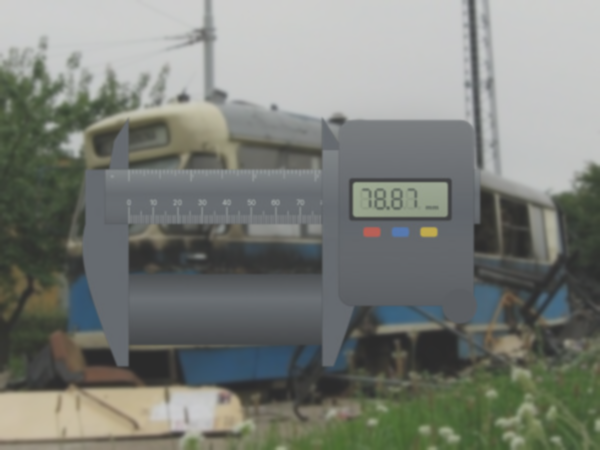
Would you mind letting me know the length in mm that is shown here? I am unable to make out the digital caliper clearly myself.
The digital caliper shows 78.87 mm
